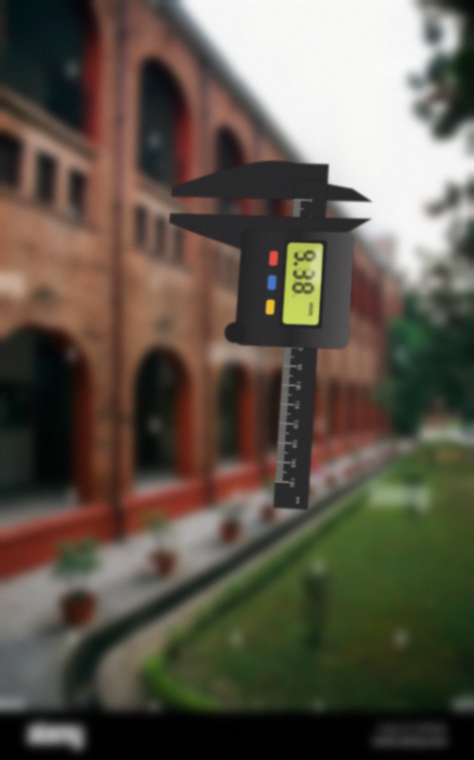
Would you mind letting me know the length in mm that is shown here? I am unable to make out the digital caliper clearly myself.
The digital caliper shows 9.38 mm
